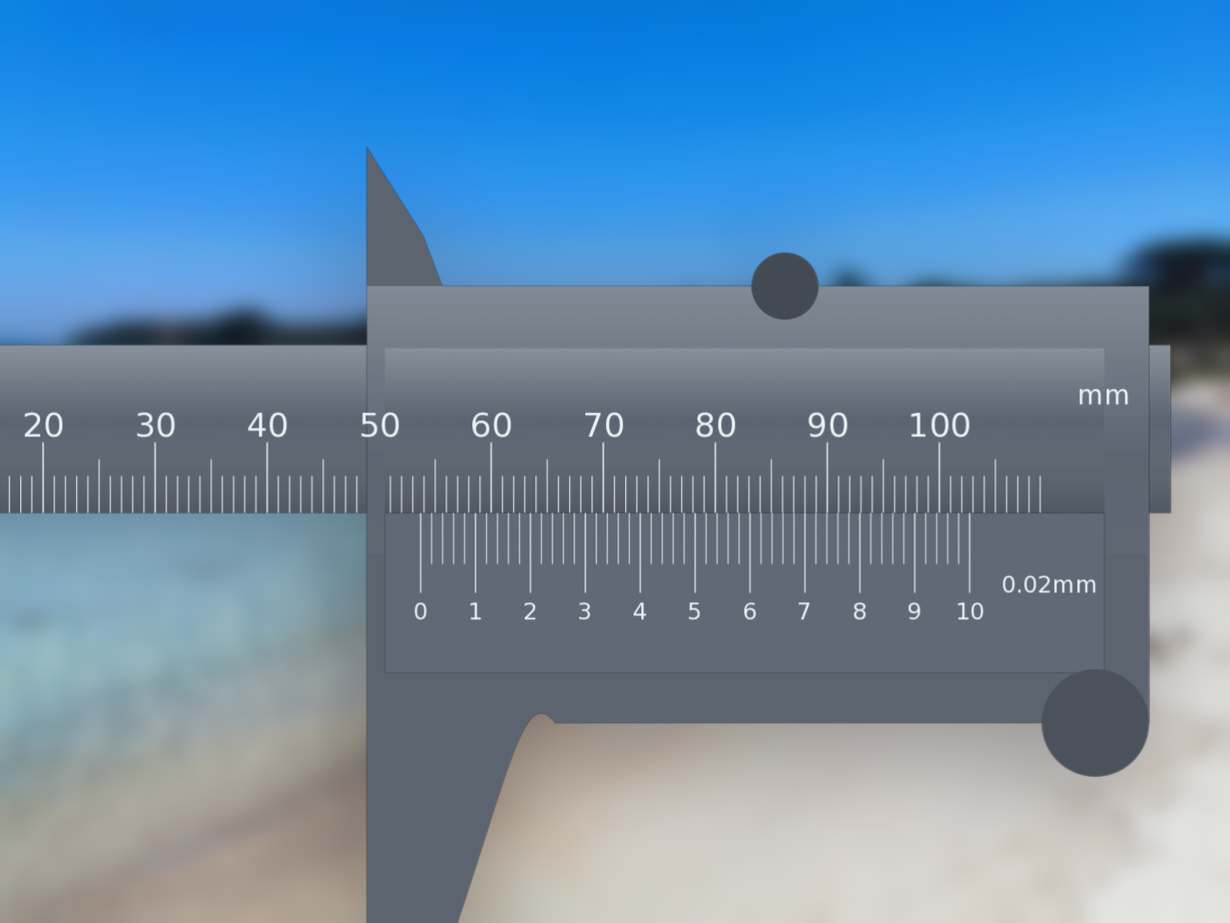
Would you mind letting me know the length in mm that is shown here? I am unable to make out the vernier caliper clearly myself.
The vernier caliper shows 53.7 mm
